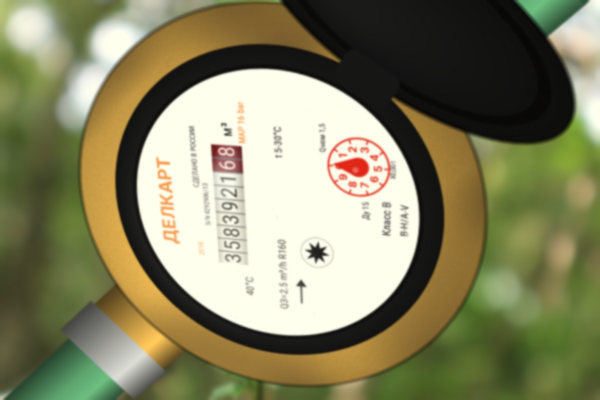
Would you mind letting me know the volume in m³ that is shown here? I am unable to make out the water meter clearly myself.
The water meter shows 3583921.680 m³
